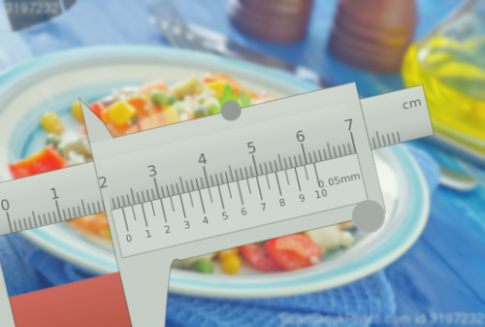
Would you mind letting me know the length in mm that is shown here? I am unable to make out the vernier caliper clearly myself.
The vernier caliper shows 22.5 mm
